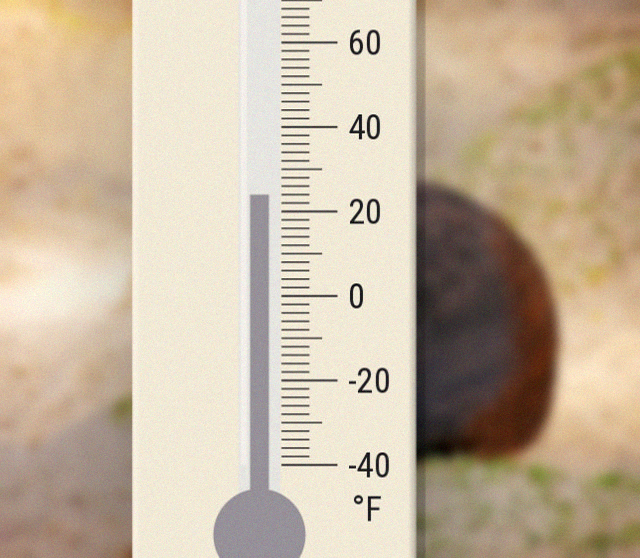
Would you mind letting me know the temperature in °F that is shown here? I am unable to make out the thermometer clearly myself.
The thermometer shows 24 °F
